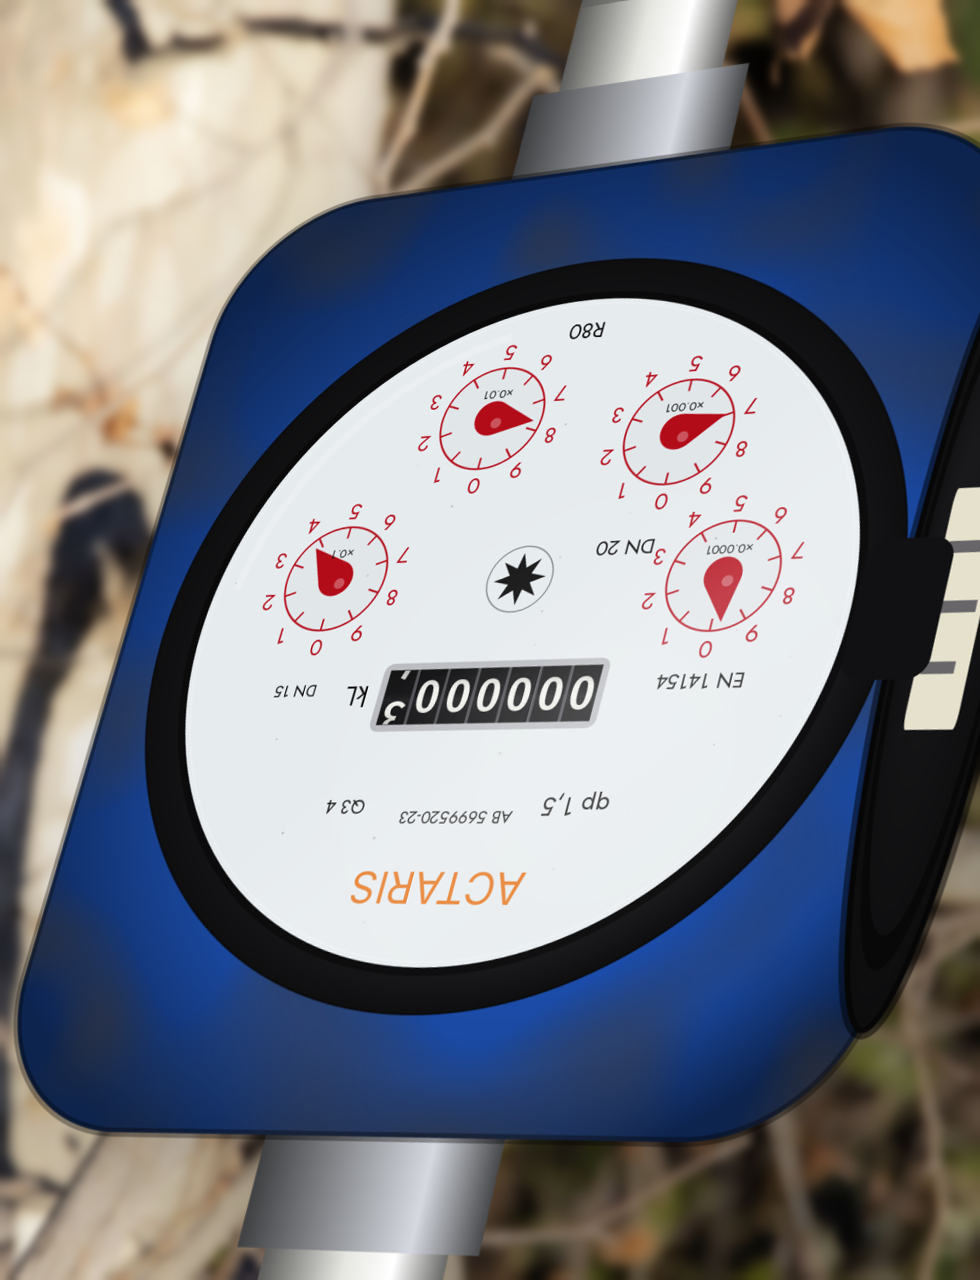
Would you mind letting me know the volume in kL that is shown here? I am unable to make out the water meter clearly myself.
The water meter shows 3.3769 kL
